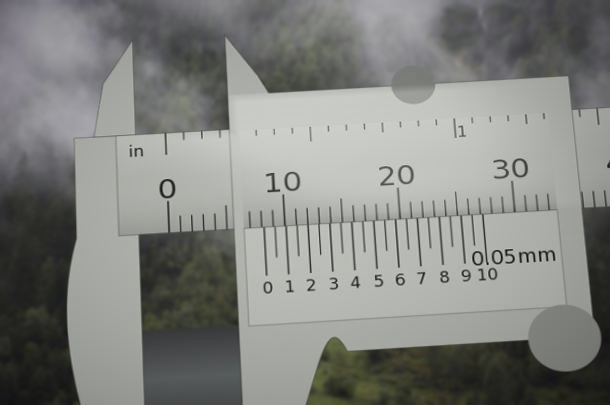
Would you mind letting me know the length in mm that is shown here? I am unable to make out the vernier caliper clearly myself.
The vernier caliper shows 8.2 mm
